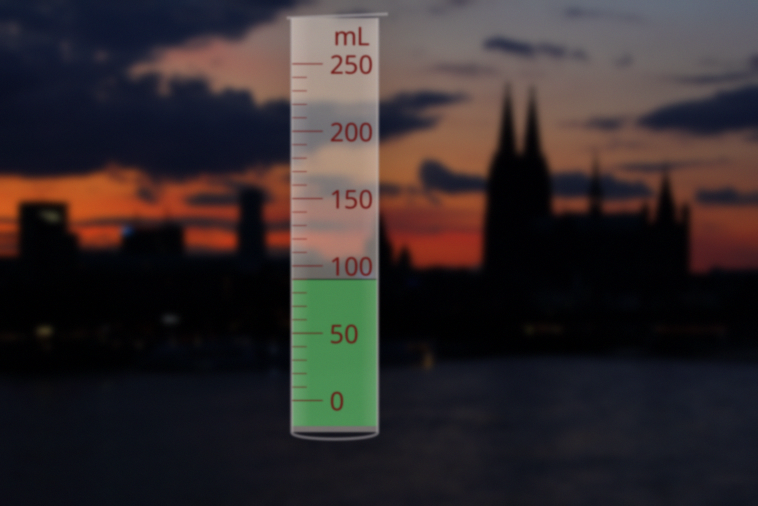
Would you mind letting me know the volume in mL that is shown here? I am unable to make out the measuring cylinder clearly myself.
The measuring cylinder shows 90 mL
